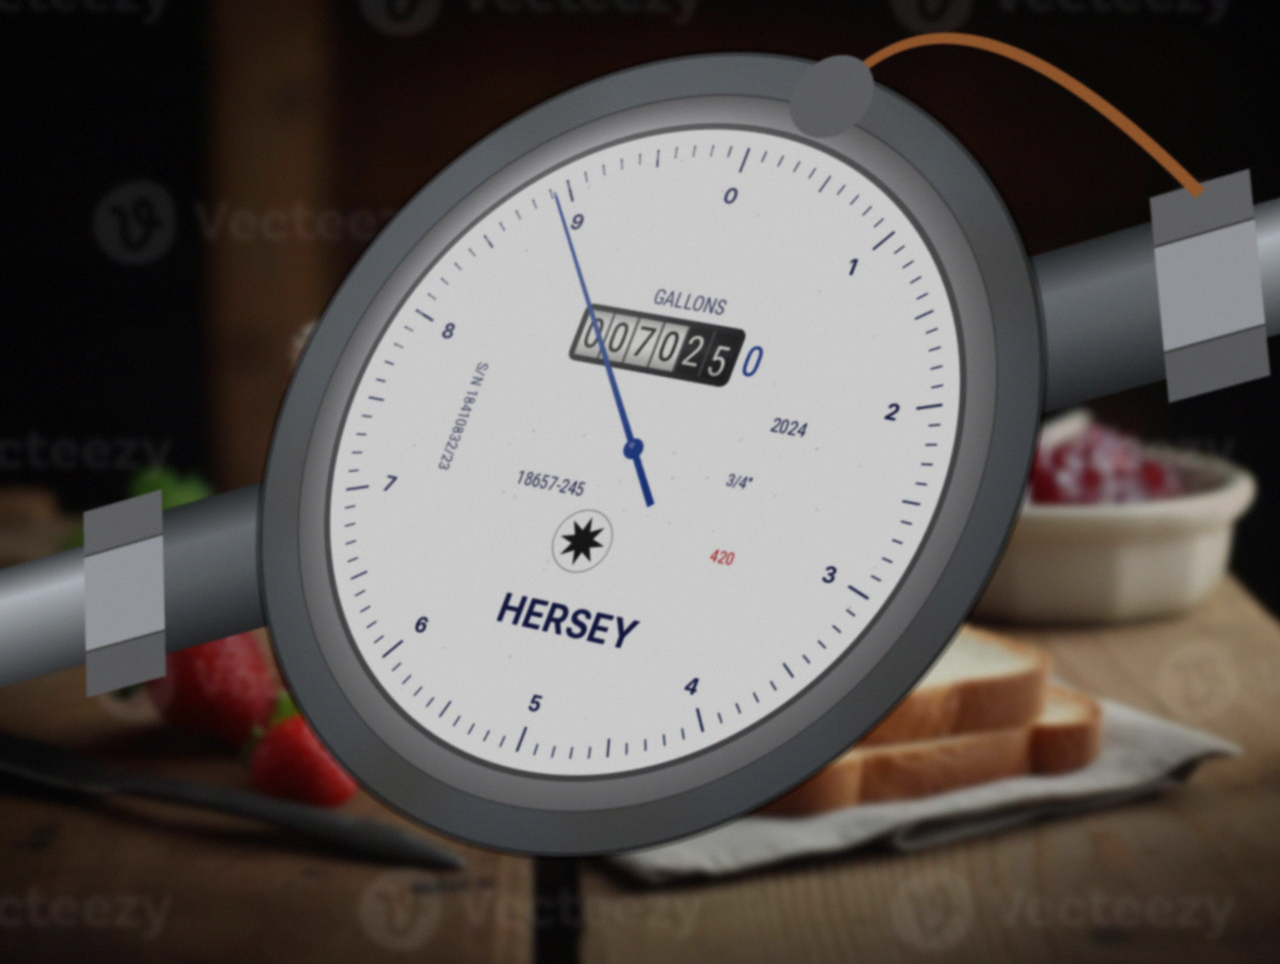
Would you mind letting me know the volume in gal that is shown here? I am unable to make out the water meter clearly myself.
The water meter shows 70248.9 gal
